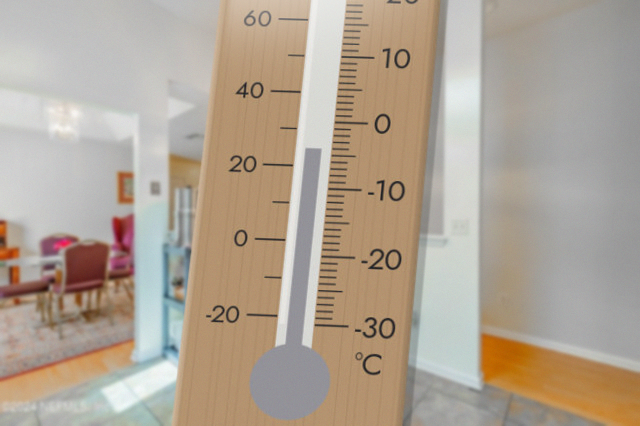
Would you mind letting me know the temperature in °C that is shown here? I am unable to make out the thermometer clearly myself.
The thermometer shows -4 °C
